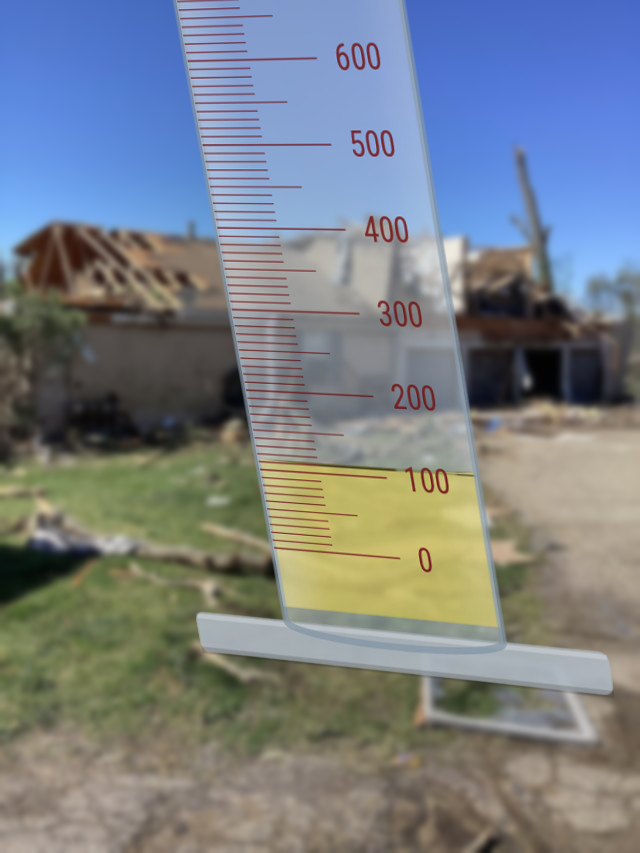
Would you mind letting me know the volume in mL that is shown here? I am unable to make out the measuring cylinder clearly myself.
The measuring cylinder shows 110 mL
